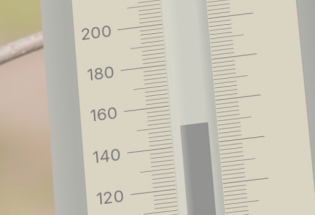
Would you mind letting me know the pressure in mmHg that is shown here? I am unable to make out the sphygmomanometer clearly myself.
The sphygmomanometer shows 150 mmHg
